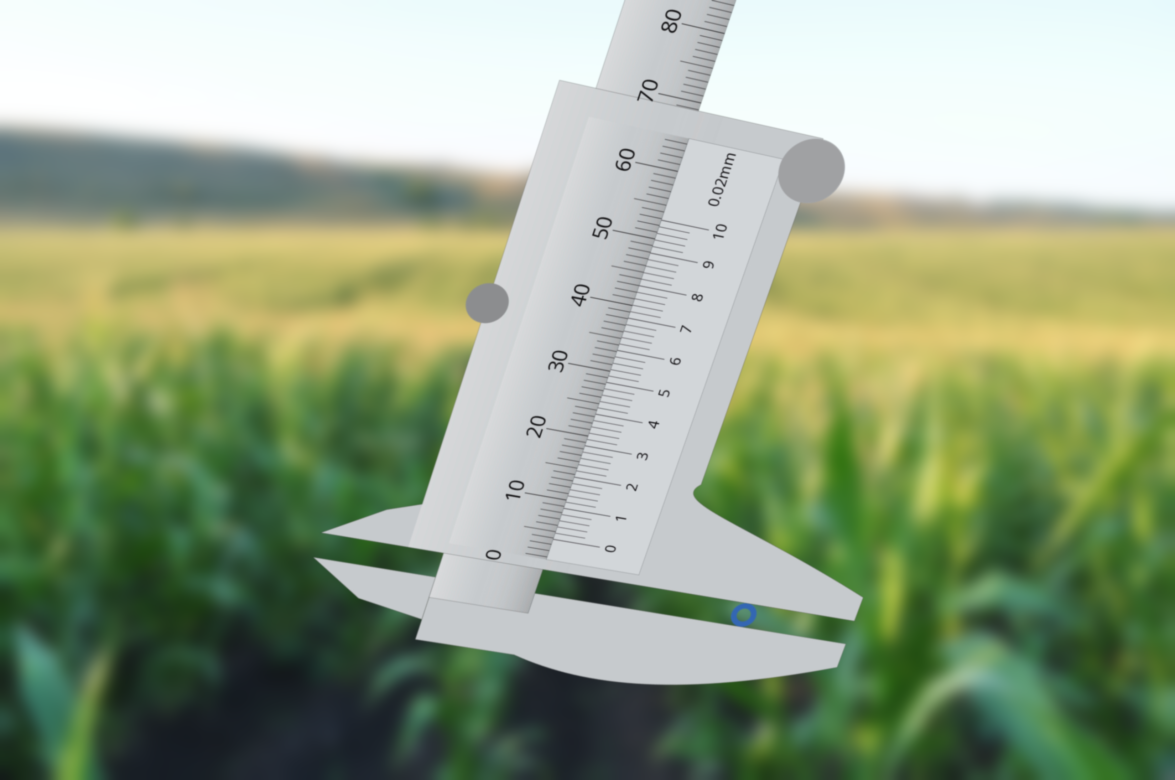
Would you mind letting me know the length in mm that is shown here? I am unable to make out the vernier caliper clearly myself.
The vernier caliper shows 3.8 mm
